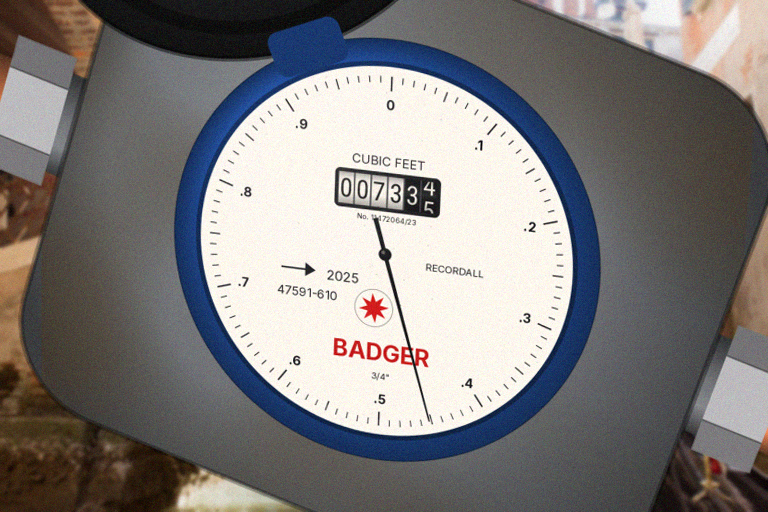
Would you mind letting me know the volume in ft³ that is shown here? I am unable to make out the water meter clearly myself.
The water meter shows 7334.45 ft³
